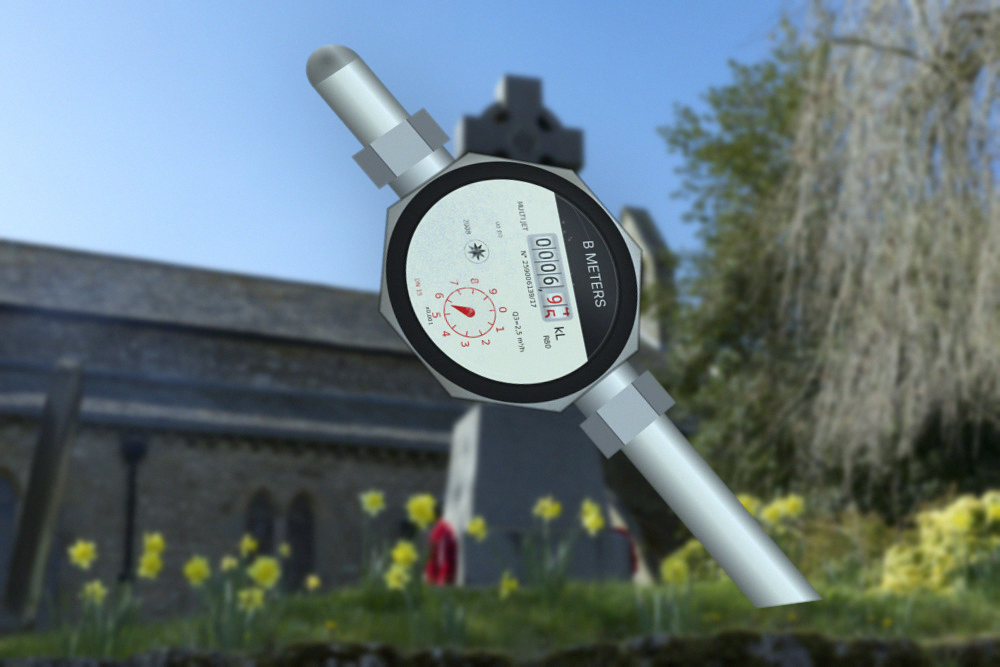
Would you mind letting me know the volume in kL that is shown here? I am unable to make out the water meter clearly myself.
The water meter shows 6.945 kL
